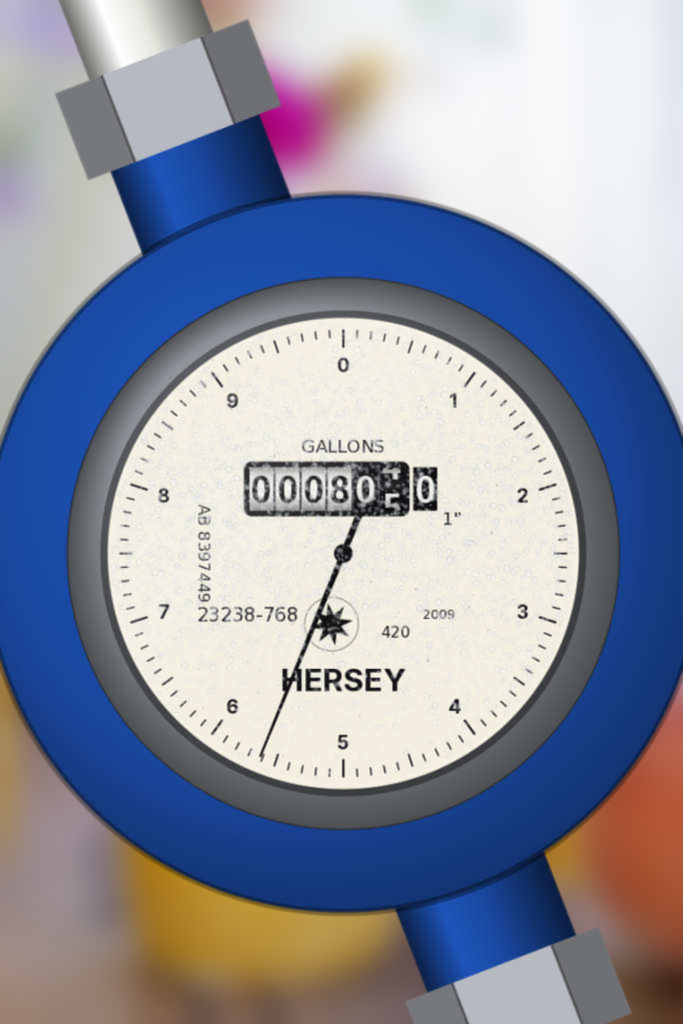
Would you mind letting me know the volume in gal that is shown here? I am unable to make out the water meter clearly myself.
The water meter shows 8045.6 gal
